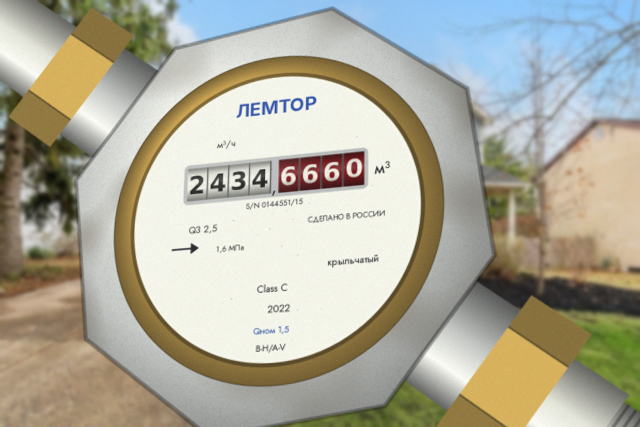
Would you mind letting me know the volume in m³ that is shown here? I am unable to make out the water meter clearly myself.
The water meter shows 2434.6660 m³
